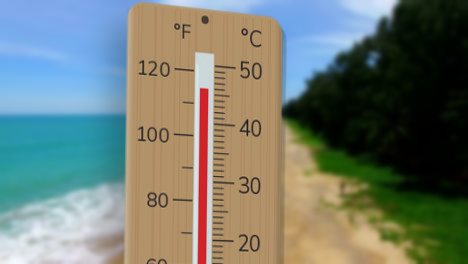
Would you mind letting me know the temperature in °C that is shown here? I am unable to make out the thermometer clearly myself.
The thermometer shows 46 °C
